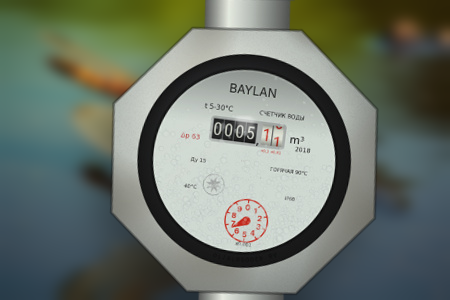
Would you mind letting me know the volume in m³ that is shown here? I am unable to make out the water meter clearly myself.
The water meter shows 5.106 m³
